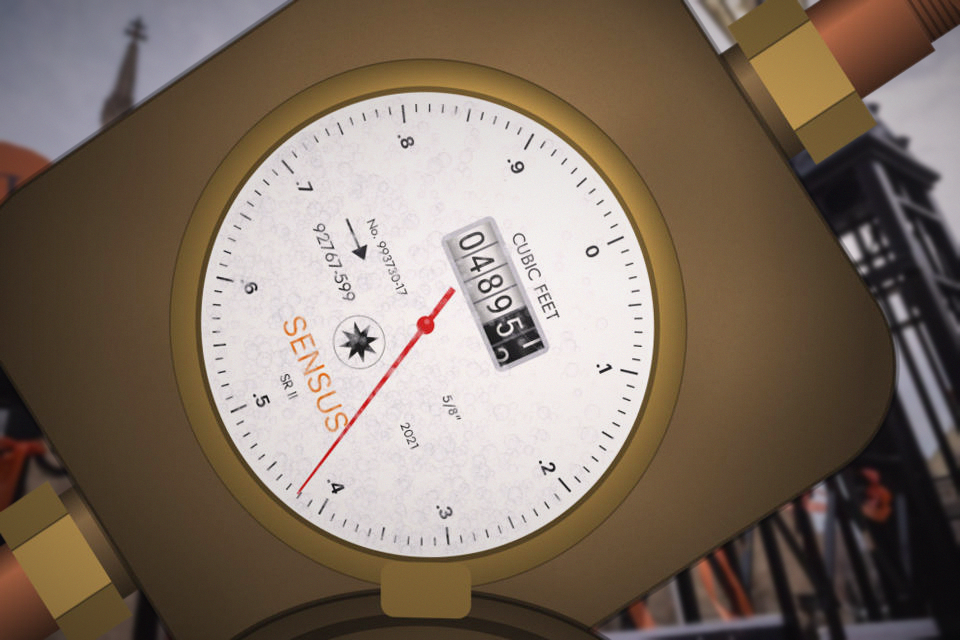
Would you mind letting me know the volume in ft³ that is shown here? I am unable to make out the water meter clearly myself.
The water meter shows 48951.42 ft³
